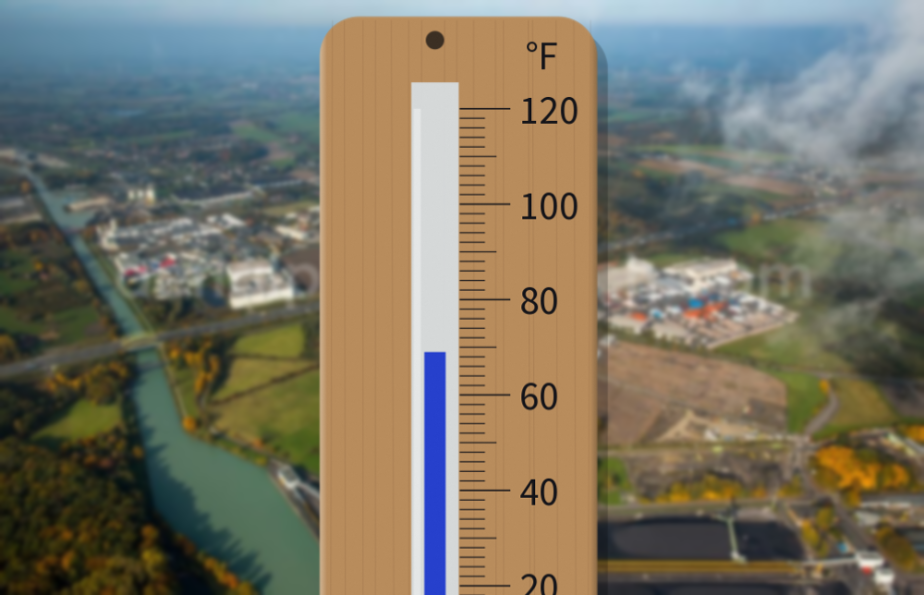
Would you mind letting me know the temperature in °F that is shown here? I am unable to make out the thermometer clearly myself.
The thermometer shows 69 °F
